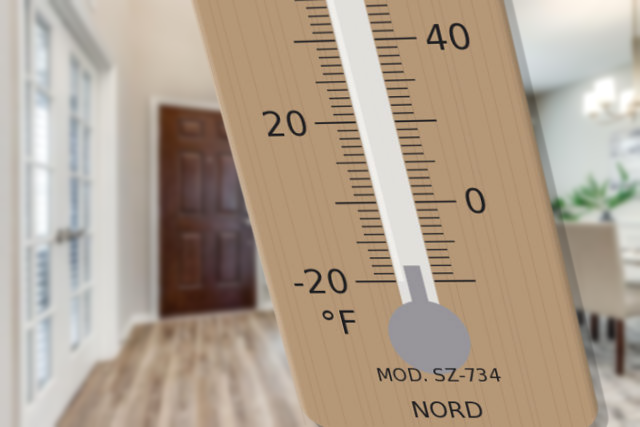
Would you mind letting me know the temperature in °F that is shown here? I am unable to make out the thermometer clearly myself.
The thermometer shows -16 °F
